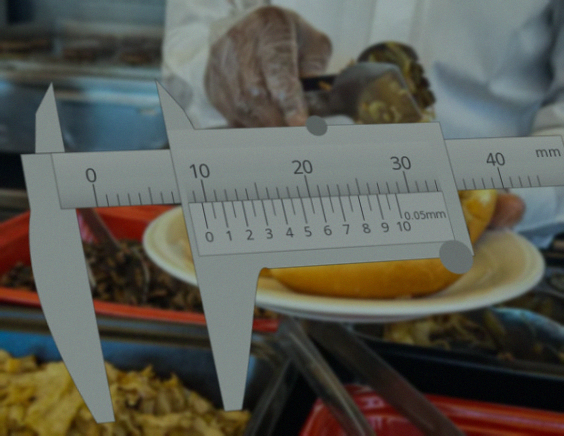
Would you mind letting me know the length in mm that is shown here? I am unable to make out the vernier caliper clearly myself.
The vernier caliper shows 9.6 mm
